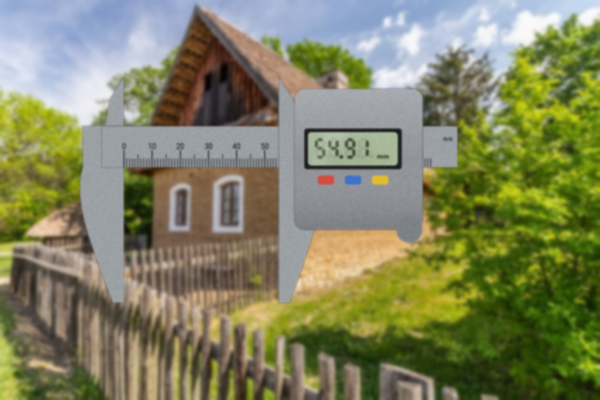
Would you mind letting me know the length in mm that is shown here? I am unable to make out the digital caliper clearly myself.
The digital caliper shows 54.91 mm
